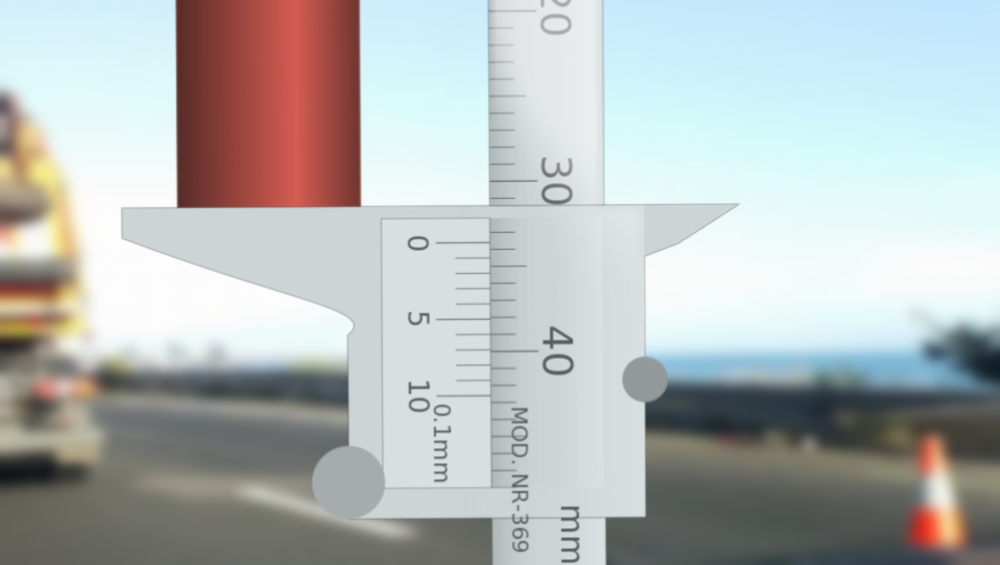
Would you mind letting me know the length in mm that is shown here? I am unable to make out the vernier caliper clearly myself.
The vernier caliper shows 33.6 mm
